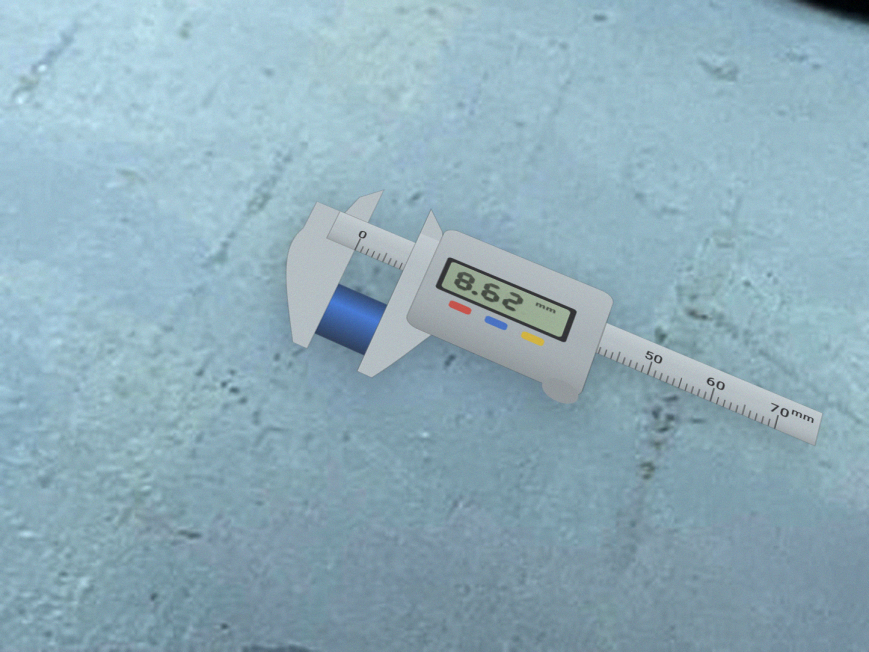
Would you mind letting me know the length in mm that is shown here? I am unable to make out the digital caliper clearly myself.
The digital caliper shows 8.62 mm
